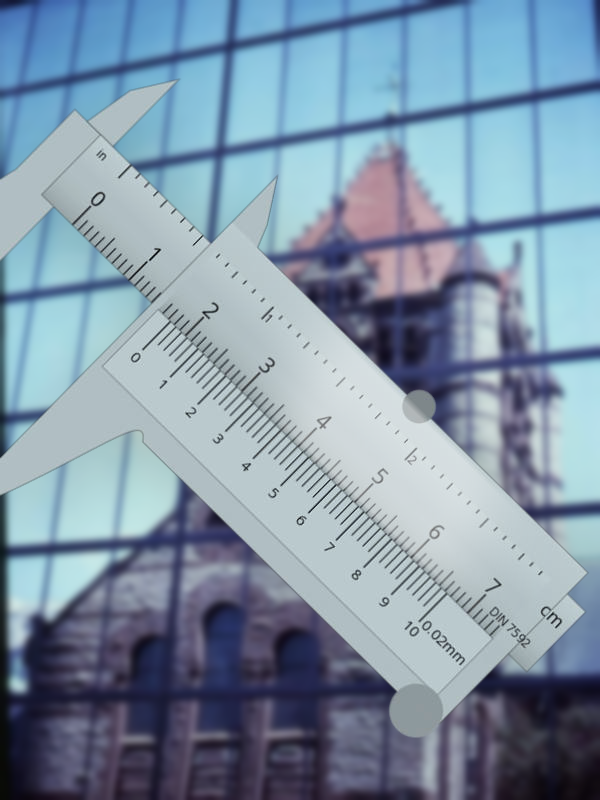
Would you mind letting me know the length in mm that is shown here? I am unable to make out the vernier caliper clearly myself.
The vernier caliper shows 17.4 mm
